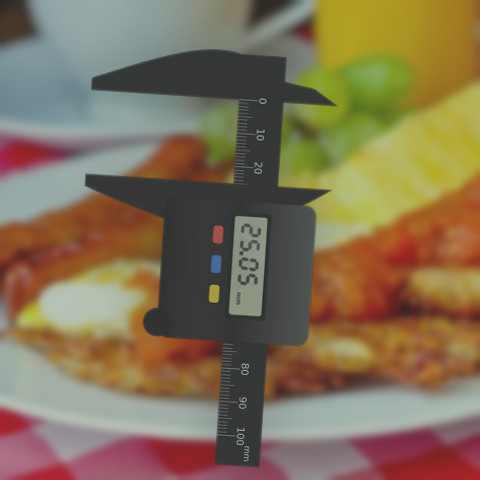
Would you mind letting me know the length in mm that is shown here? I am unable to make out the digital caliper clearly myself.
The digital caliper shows 25.05 mm
